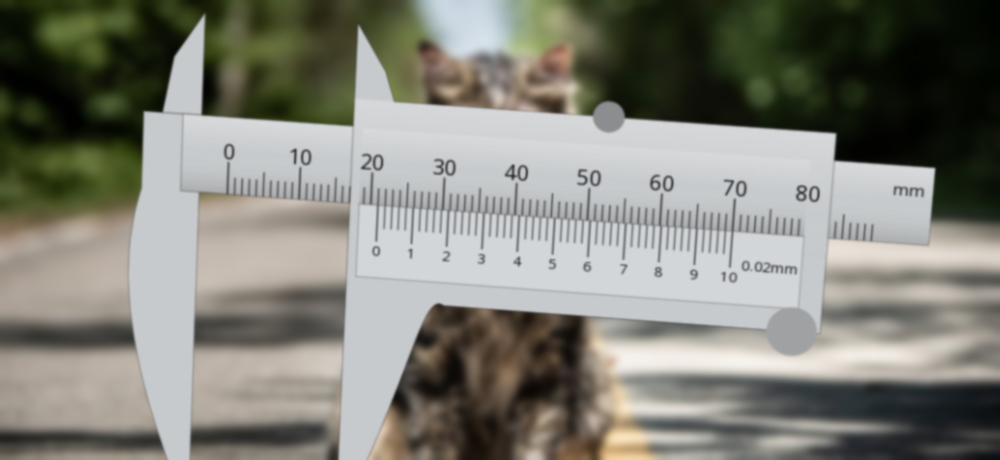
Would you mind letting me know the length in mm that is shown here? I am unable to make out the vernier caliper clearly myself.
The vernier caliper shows 21.0 mm
